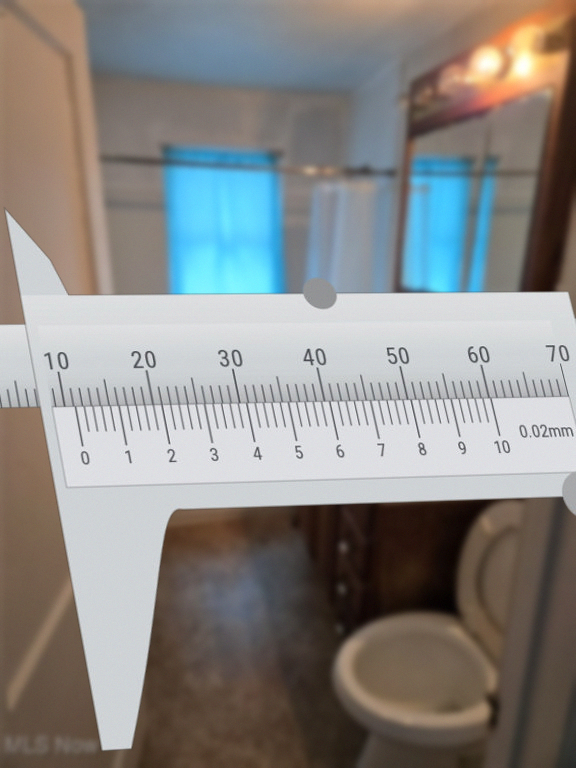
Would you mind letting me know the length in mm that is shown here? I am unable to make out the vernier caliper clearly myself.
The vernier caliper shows 11.2 mm
